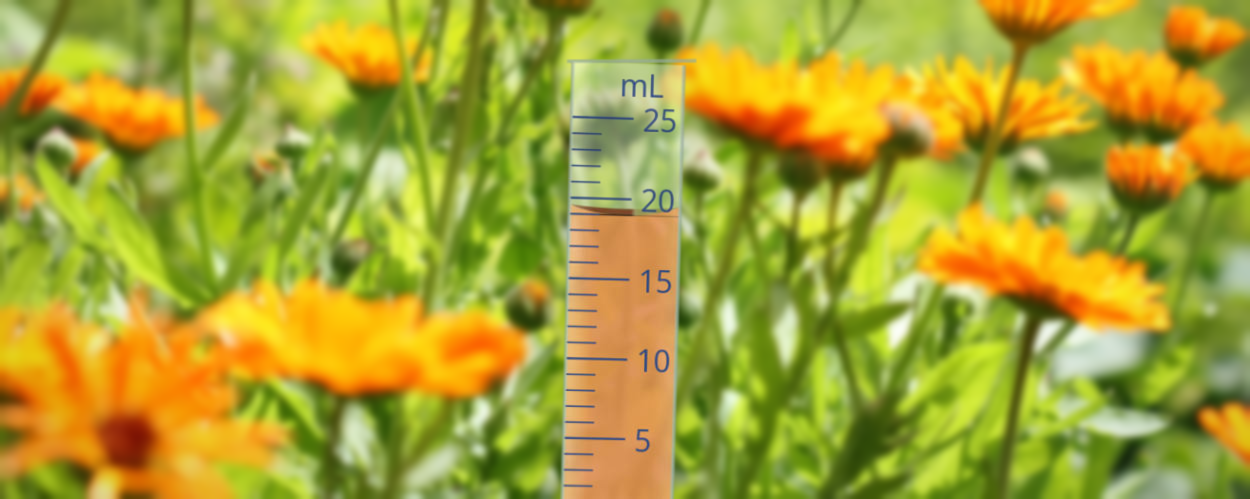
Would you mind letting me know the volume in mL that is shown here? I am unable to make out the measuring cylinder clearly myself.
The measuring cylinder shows 19 mL
